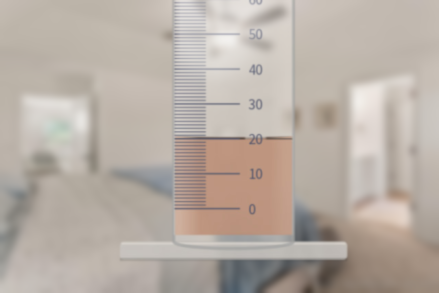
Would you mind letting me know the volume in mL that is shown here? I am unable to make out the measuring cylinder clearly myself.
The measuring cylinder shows 20 mL
